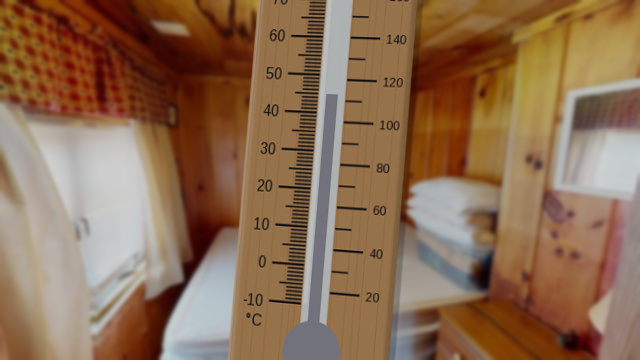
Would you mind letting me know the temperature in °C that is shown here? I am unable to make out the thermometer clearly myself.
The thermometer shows 45 °C
